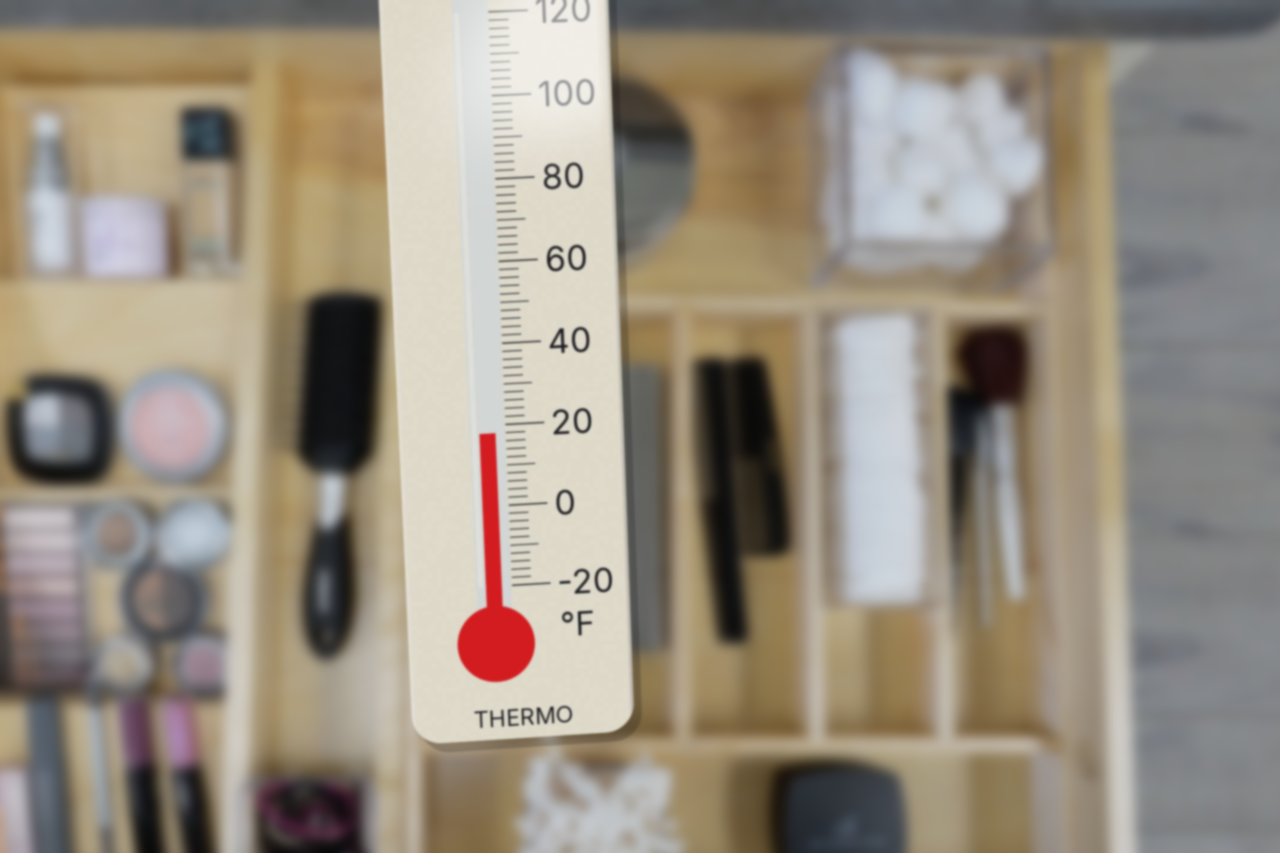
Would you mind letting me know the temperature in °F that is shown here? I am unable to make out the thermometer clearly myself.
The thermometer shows 18 °F
